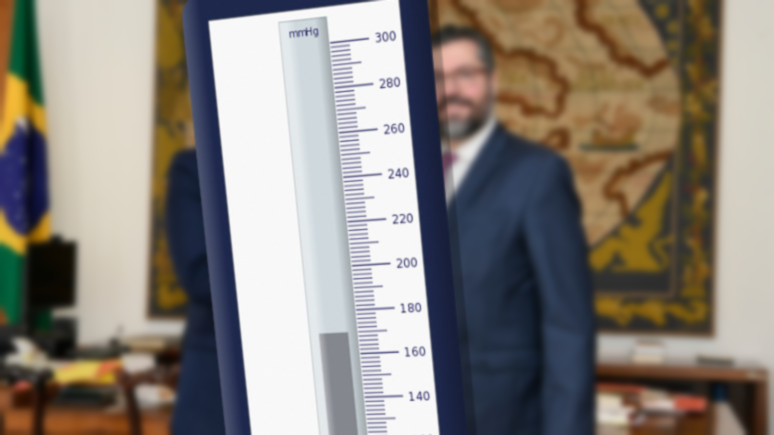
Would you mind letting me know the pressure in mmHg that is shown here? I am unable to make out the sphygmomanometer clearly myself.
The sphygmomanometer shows 170 mmHg
